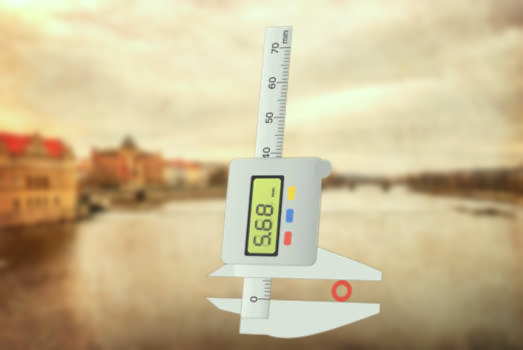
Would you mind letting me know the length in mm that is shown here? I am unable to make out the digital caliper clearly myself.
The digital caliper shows 5.68 mm
